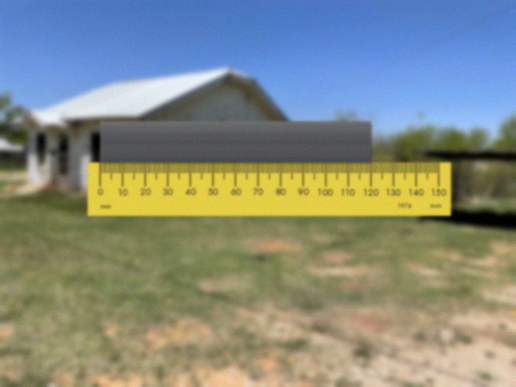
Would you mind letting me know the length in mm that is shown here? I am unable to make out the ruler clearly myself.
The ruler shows 120 mm
